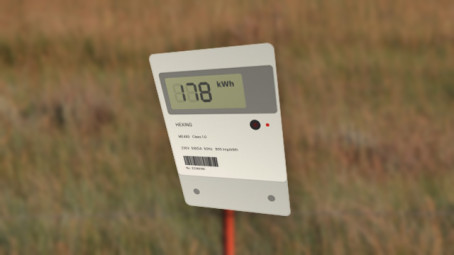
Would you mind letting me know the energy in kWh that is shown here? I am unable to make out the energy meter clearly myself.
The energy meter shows 178 kWh
